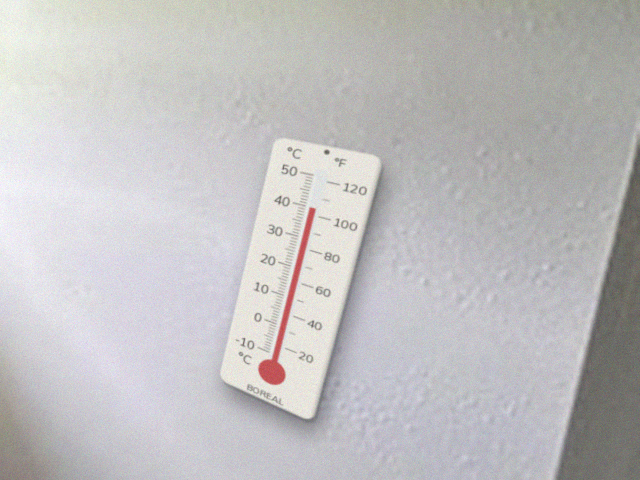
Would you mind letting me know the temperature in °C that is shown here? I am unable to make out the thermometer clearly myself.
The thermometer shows 40 °C
